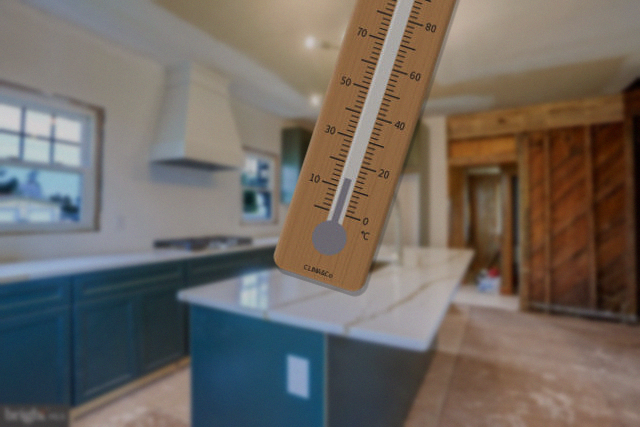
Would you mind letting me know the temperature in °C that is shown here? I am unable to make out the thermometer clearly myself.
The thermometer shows 14 °C
